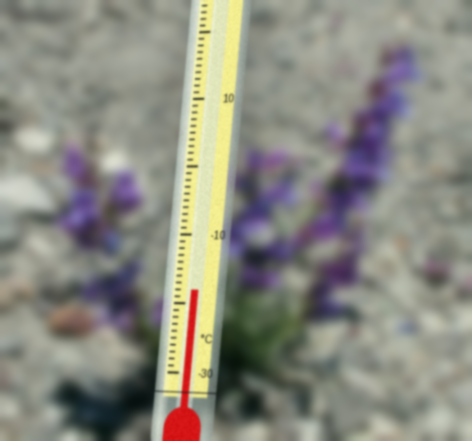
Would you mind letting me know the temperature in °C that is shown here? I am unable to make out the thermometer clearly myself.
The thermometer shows -18 °C
